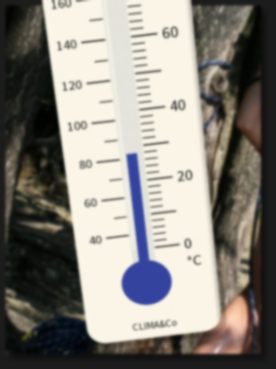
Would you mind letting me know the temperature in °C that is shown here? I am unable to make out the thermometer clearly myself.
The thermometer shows 28 °C
